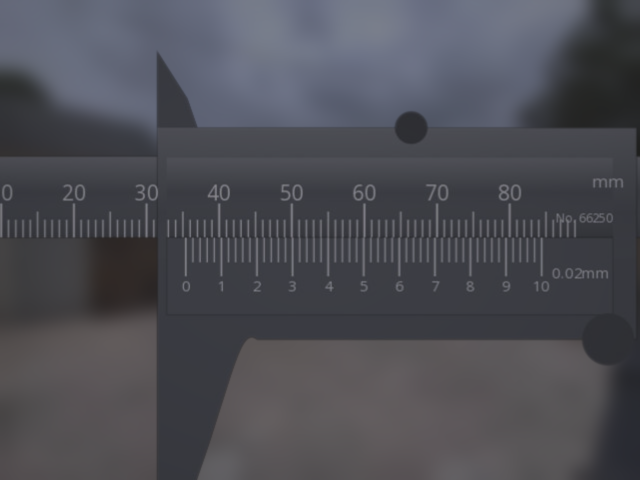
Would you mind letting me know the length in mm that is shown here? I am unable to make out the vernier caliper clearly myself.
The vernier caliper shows 35.4 mm
